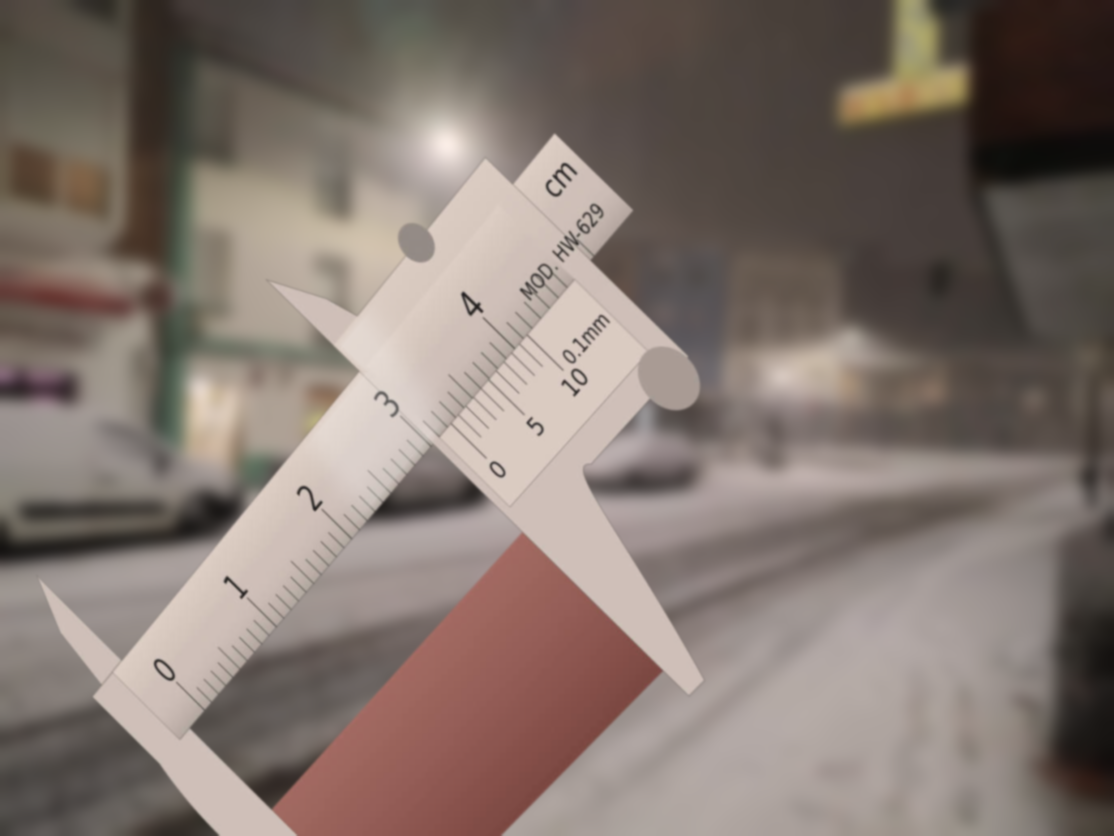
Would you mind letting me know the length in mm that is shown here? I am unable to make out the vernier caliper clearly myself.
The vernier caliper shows 32.4 mm
